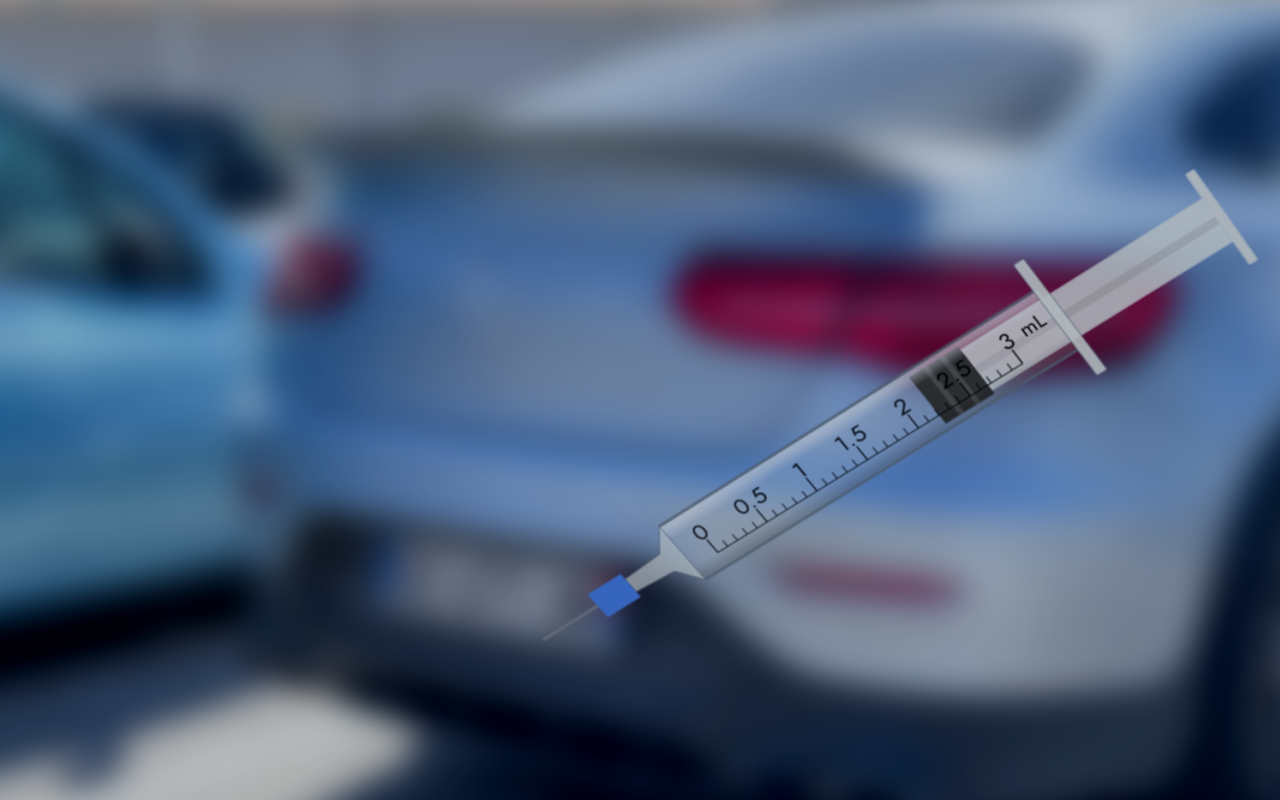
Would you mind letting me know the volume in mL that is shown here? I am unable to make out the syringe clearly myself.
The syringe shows 2.2 mL
